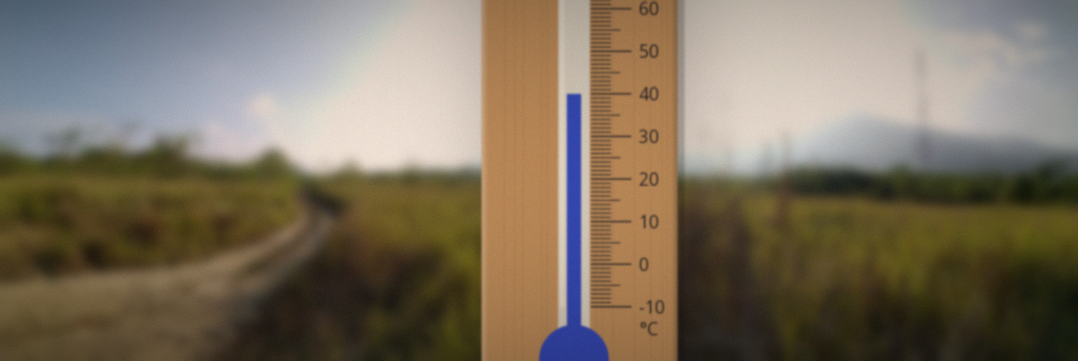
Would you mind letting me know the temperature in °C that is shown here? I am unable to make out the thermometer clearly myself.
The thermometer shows 40 °C
